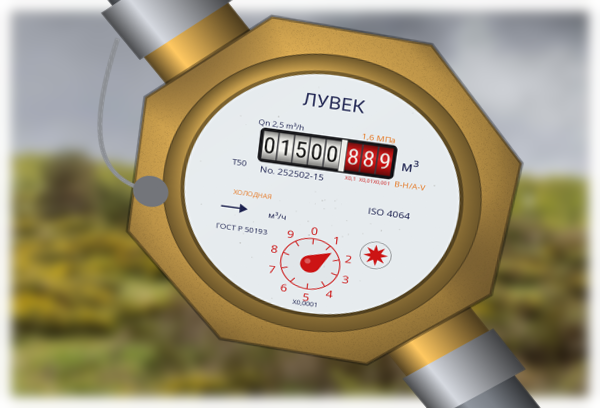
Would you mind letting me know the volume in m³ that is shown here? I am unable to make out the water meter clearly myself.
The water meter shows 1500.8891 m³
